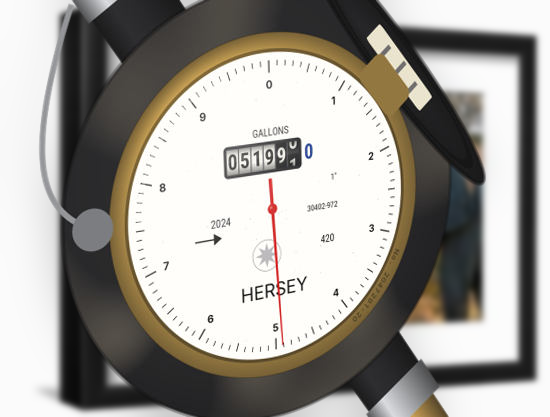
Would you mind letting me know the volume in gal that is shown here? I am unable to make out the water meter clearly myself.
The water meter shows 519904.9 gal
